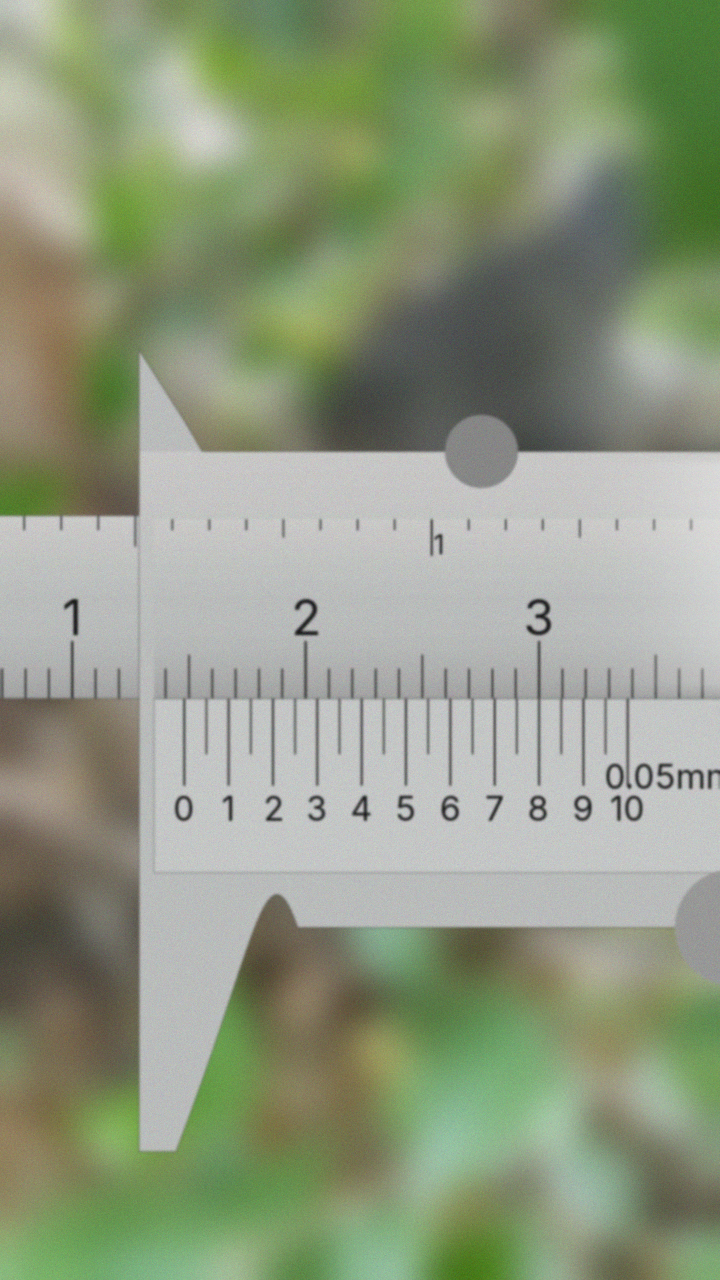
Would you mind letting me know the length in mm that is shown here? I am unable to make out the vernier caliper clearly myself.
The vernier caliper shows 14.8 mm
